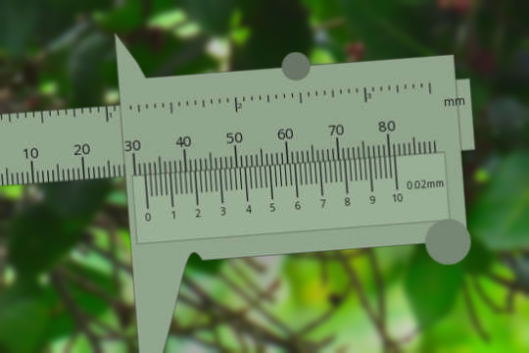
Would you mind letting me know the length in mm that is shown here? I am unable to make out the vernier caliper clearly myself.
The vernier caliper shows 32.0 mm
